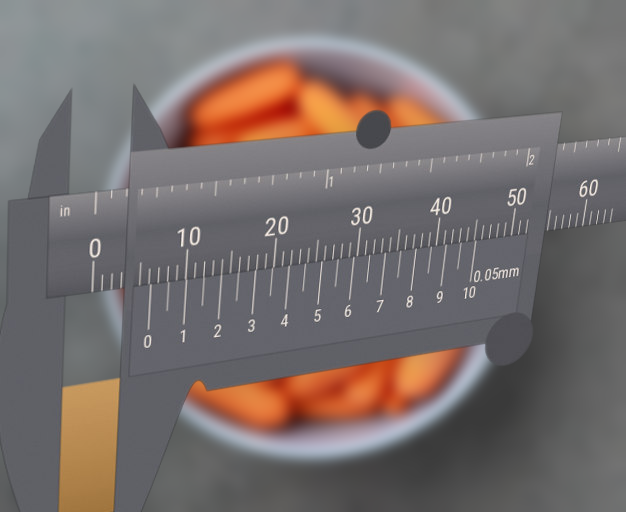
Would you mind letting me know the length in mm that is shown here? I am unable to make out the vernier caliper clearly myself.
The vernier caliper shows 6.2 mm
